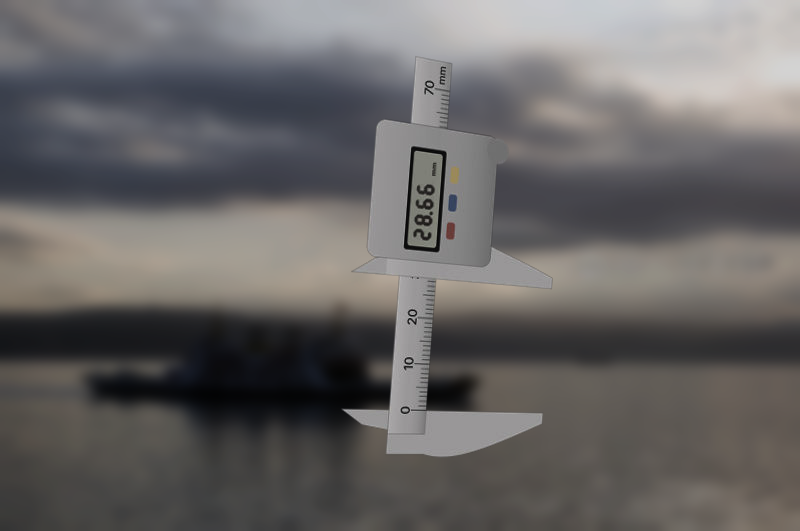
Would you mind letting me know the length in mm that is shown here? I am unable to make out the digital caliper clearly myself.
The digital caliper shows 28.66 mm
